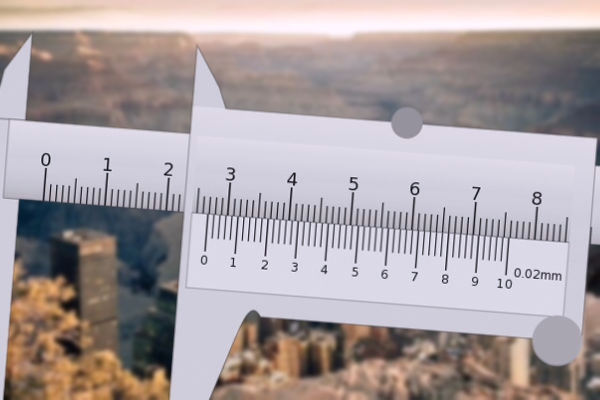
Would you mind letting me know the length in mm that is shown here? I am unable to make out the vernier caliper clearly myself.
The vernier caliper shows 26.8 mm
